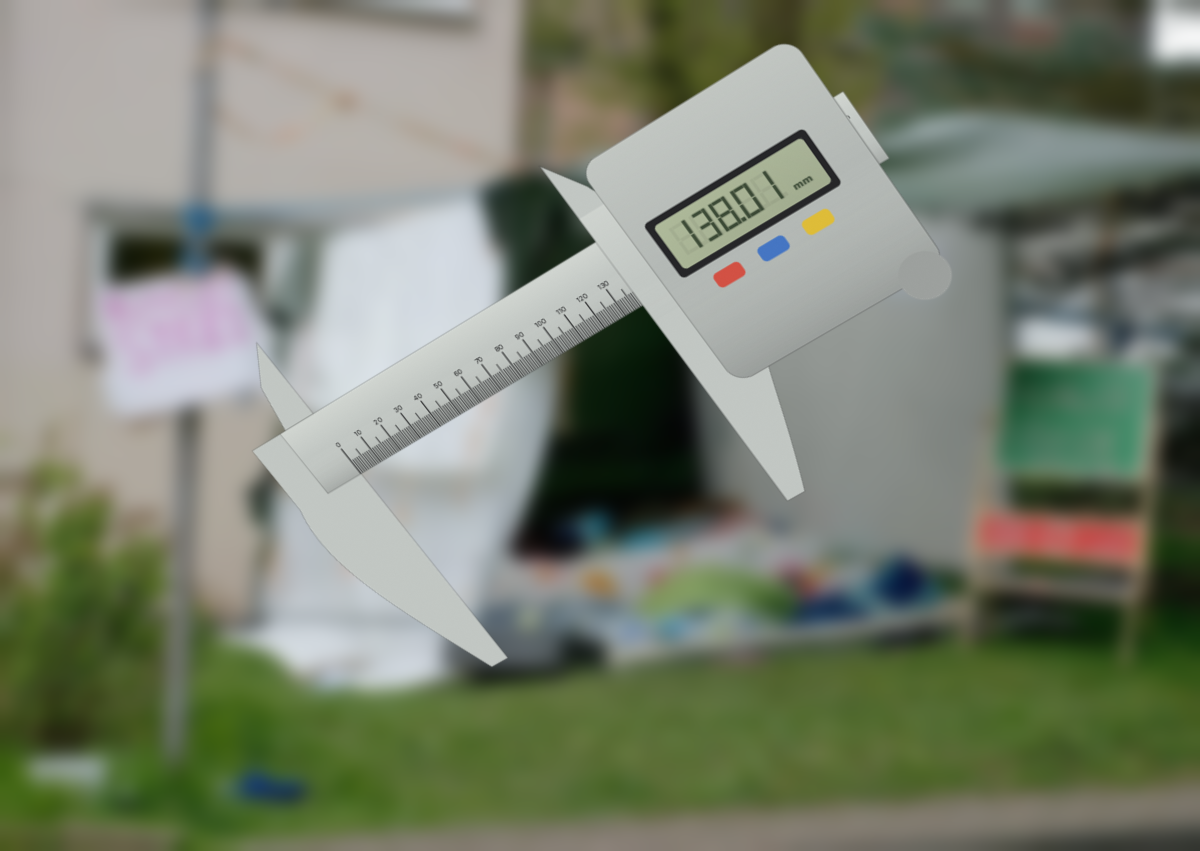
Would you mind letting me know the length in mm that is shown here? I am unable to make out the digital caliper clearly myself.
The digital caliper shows 138.01 mm
